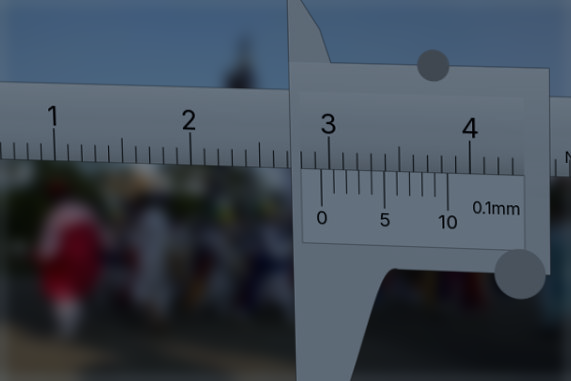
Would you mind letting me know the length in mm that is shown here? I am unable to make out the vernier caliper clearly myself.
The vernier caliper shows 29.4 mm
